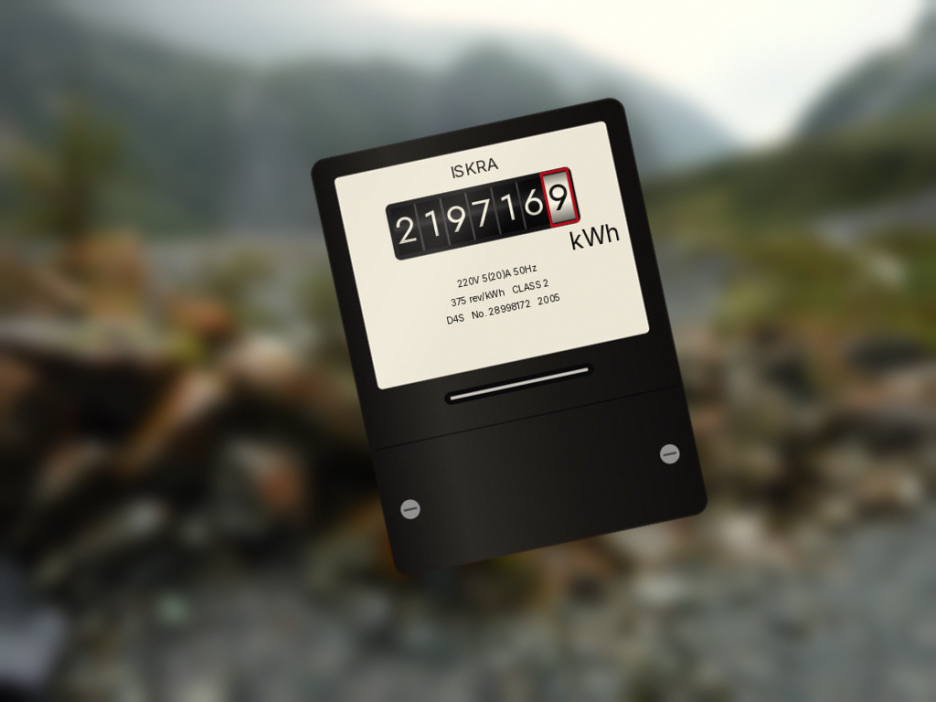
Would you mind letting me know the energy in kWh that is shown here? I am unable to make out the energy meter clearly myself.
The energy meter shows 219716.9 kWh
